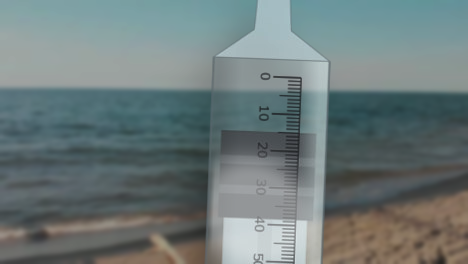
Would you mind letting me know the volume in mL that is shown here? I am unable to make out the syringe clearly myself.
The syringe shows 15 mL
